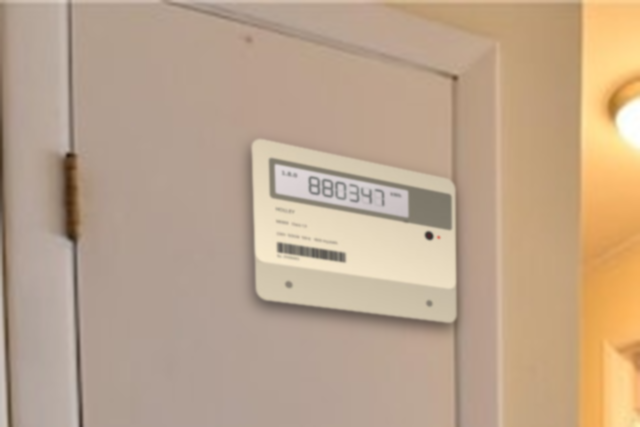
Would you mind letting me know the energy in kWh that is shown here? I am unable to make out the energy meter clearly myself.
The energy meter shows 880347 kWh
